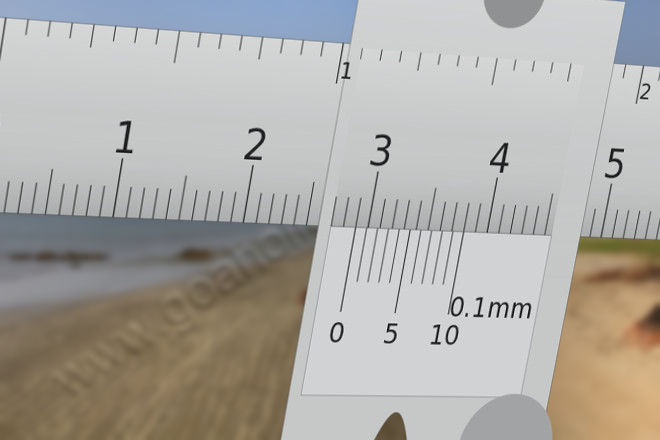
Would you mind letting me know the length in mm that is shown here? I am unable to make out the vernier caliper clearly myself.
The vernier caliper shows 29.0 mm
